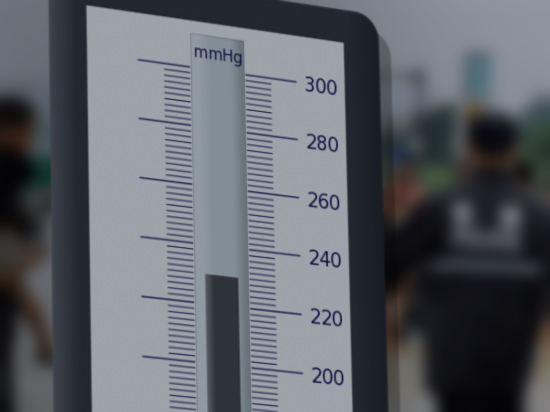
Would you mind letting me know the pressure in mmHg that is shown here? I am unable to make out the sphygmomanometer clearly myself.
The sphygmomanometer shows 230 mmHg
